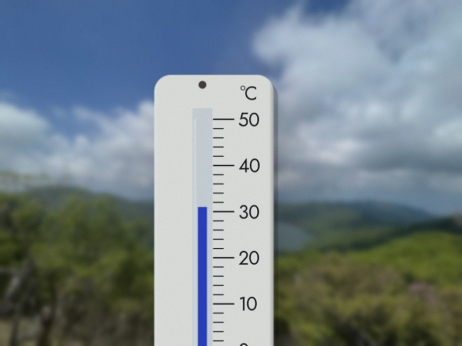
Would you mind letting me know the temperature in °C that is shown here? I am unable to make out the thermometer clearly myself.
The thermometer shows 31 °C
